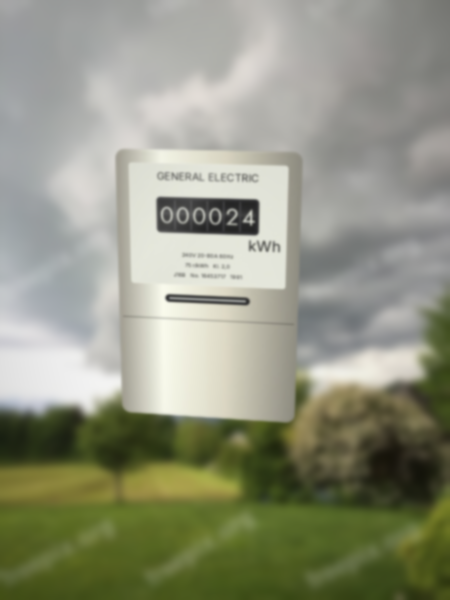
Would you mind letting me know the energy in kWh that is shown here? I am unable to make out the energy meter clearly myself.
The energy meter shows 24 kWh
